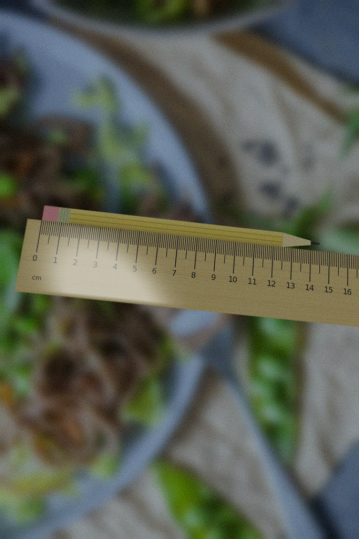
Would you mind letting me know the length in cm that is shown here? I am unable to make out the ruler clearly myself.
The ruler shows 14.5 cm
